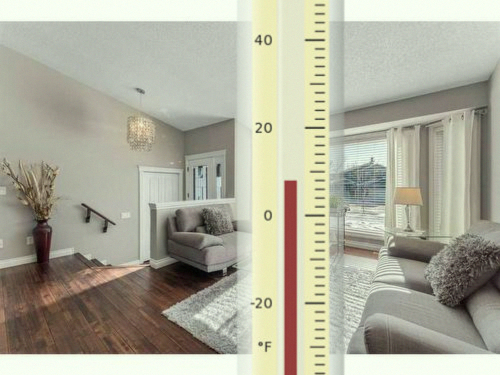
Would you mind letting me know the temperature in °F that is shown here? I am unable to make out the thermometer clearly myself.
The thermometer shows 8 °F
